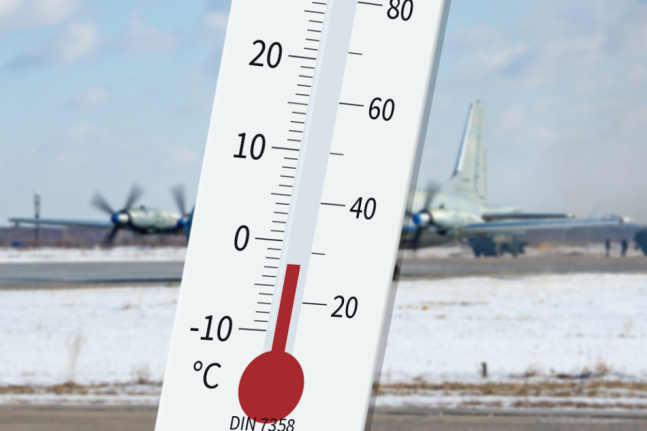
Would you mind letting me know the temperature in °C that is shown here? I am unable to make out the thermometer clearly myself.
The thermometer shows -2.5 °C
